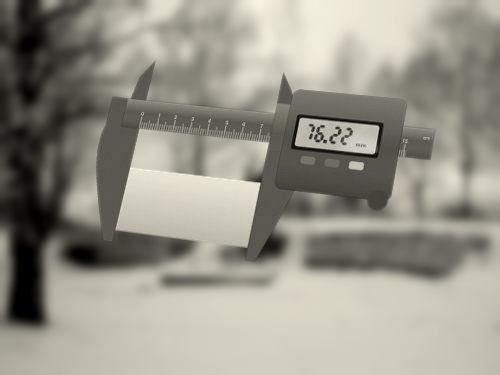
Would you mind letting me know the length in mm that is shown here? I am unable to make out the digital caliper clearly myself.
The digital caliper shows 76.22 mm
